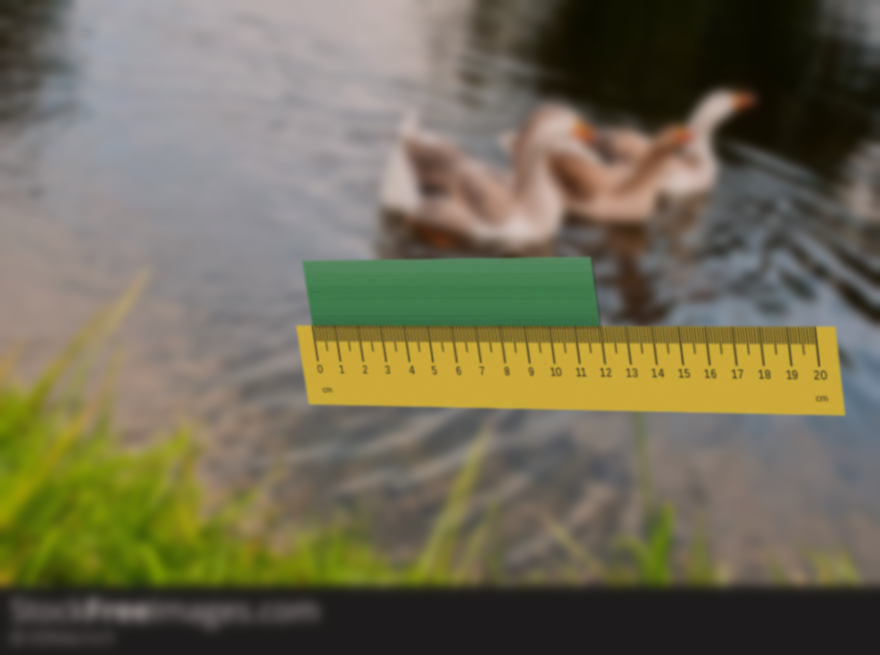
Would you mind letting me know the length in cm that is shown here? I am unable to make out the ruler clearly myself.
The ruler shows 12 cm
